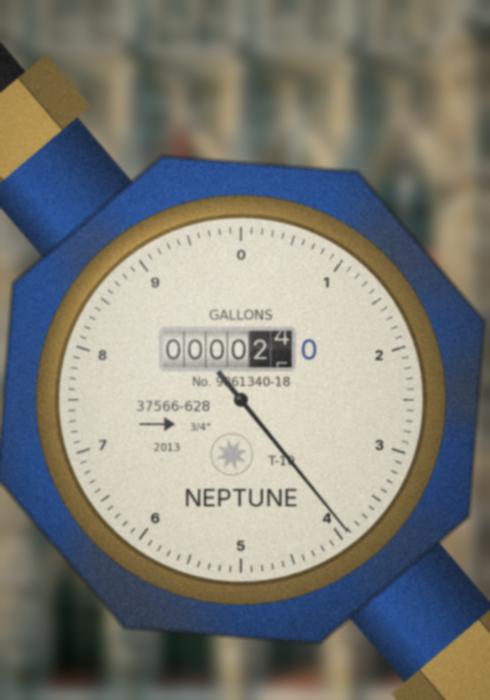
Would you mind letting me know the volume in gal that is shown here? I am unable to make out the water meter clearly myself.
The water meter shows 243.9 gal
